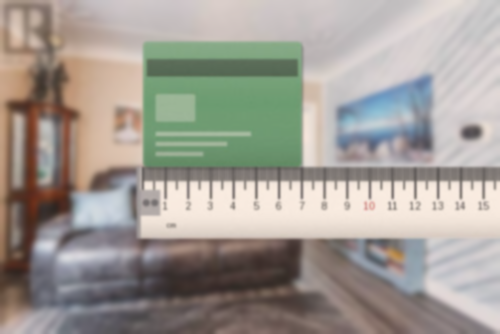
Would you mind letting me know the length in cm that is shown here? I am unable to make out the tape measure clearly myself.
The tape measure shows 7 cm
